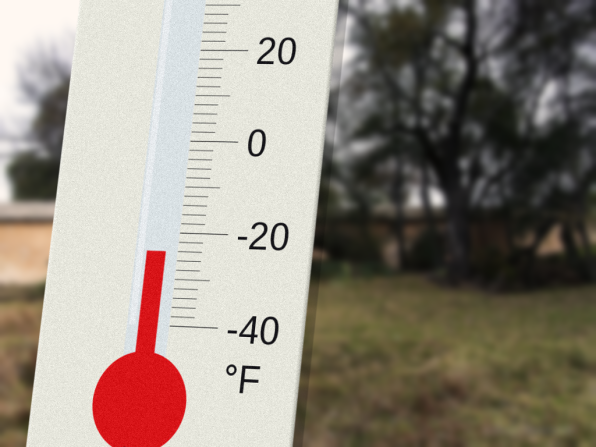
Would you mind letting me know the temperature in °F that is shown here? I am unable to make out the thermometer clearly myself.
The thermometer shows -24 °F
